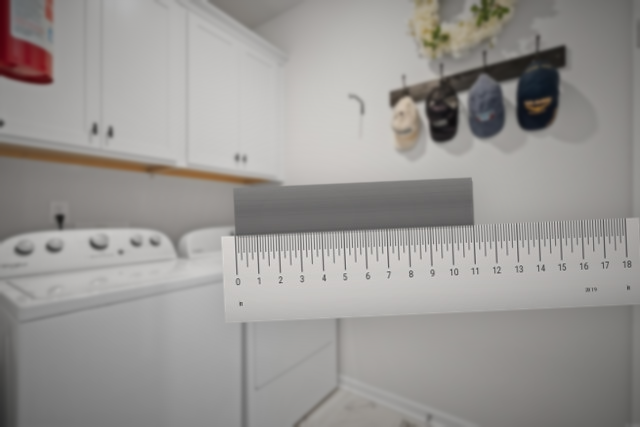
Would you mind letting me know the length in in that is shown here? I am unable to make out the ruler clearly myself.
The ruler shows 11 in
